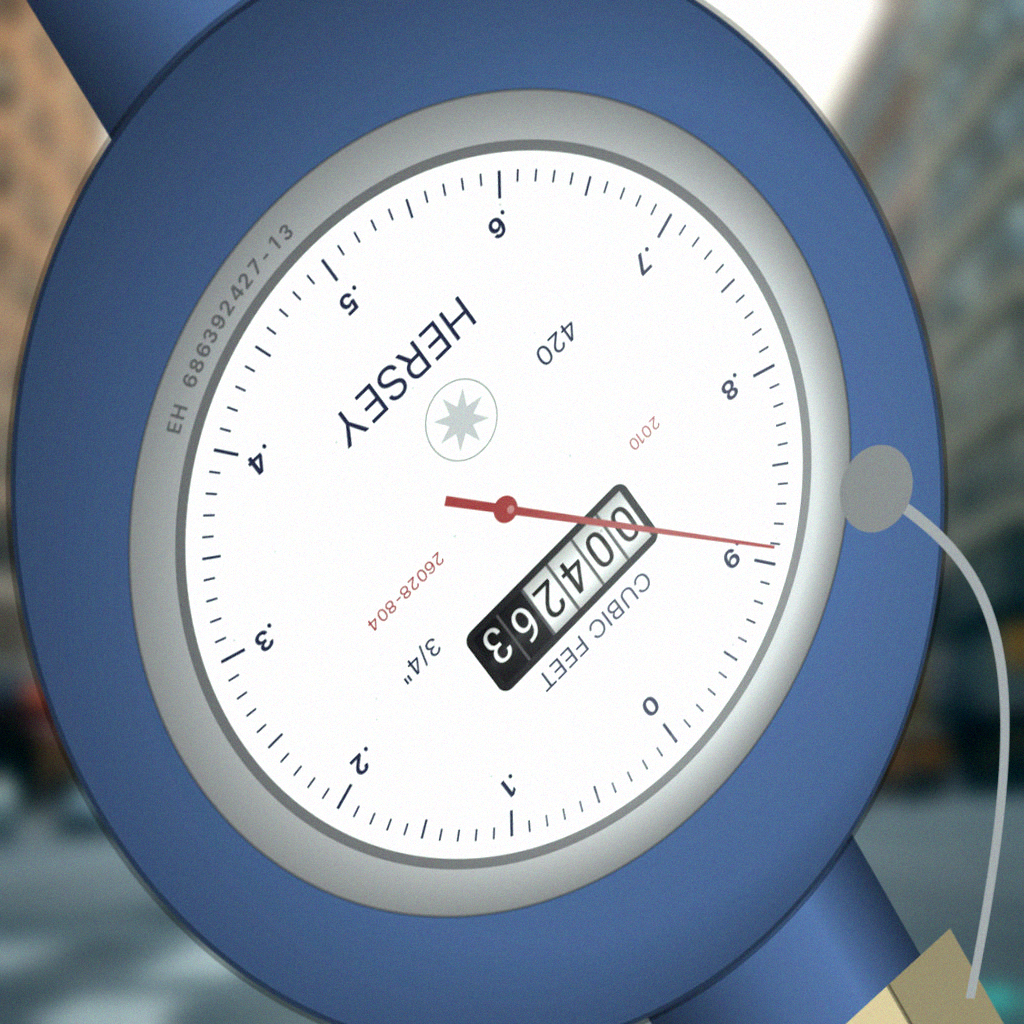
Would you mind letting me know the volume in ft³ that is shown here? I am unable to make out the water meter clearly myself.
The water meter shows 4262.89 ft³
